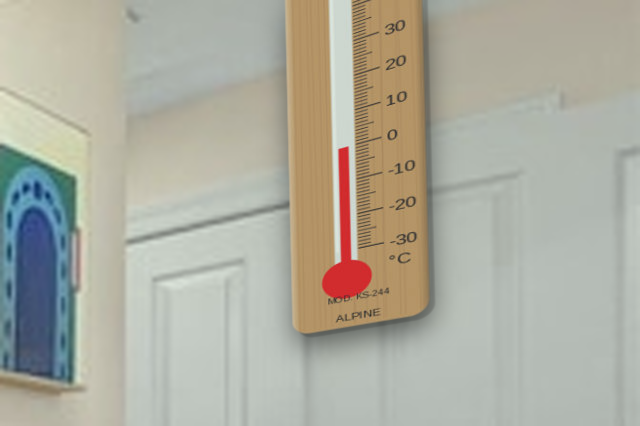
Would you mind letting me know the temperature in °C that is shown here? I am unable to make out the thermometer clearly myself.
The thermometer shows 0 °C
